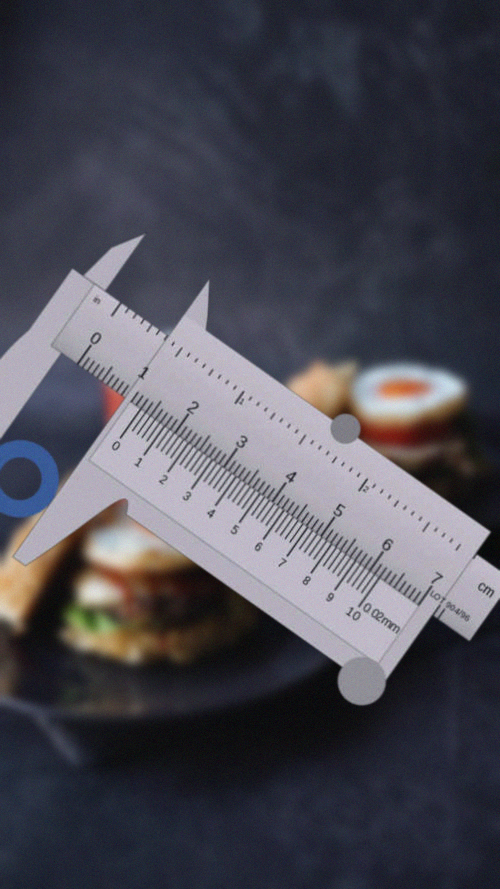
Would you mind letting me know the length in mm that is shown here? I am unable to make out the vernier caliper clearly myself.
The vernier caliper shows 13.0 mm
